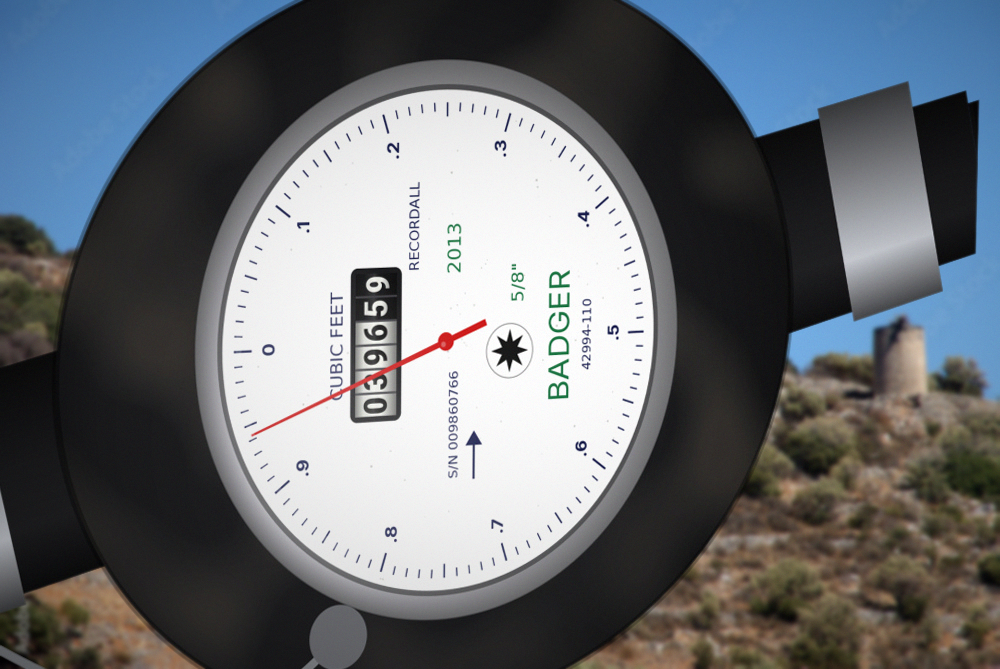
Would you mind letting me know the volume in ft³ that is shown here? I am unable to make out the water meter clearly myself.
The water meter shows 39658.94 ft³
